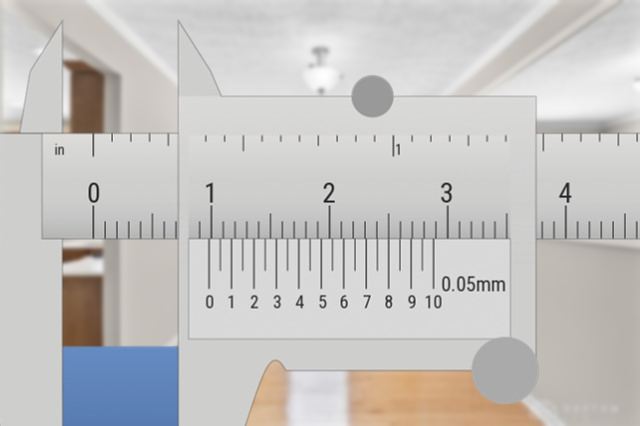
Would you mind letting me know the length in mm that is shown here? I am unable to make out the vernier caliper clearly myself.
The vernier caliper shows 9.8 mm
